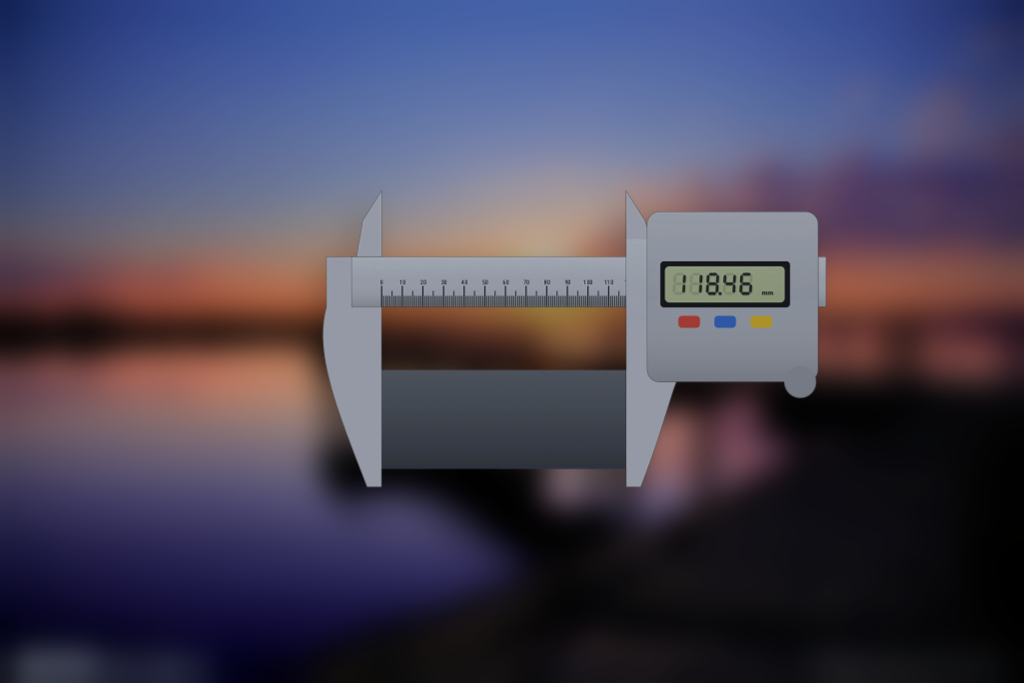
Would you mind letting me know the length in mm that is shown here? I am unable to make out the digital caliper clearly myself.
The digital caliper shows 118.46 mm
